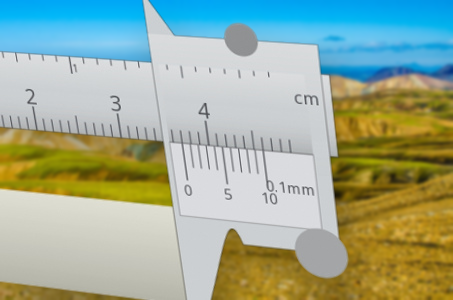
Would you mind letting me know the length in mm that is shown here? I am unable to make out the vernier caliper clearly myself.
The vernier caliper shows 37.0 mm
